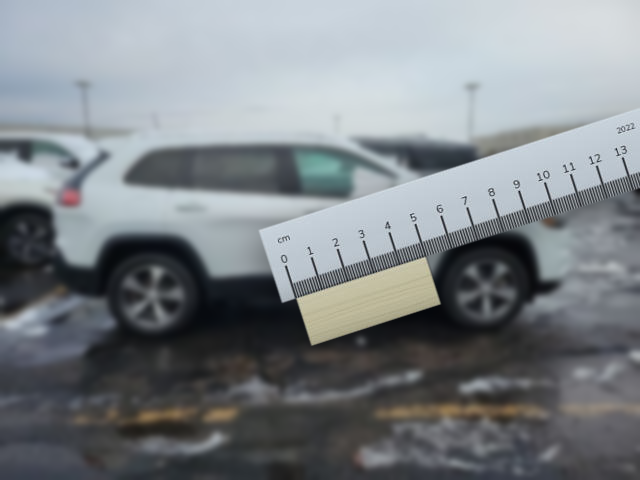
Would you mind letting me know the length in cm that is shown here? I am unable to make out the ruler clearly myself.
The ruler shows 5 cm
